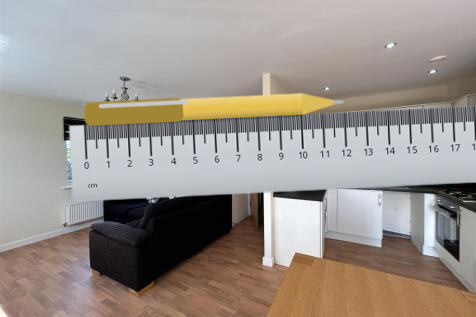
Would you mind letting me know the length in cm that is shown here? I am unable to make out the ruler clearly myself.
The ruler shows 12 cm
